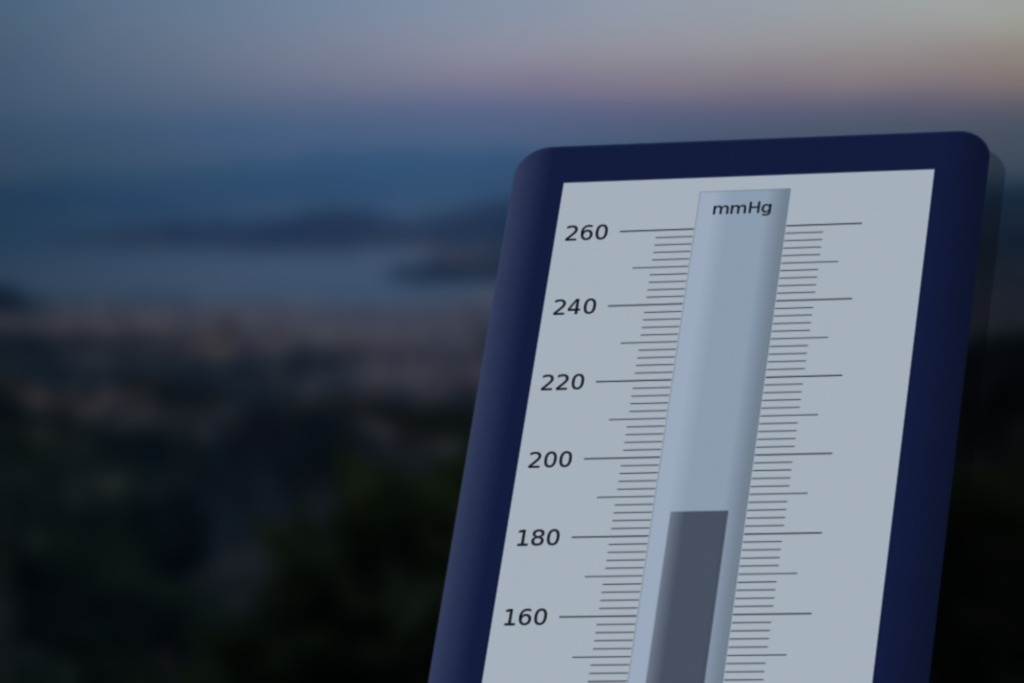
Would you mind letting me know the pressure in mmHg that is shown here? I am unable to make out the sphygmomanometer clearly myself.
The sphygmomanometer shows 186 mmHg
